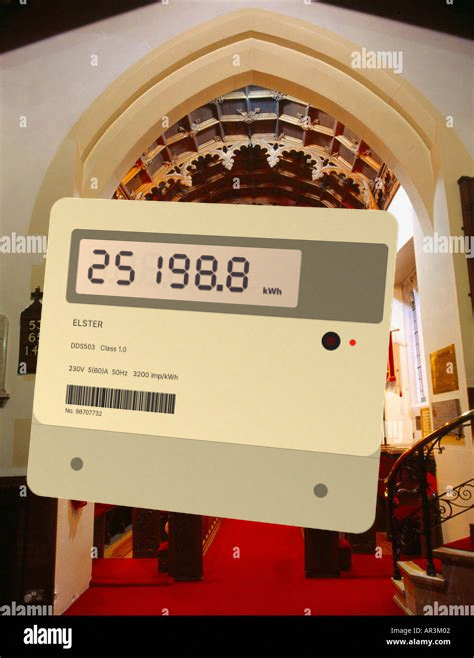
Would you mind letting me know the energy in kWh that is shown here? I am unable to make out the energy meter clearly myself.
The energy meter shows 25198.8 kWh
